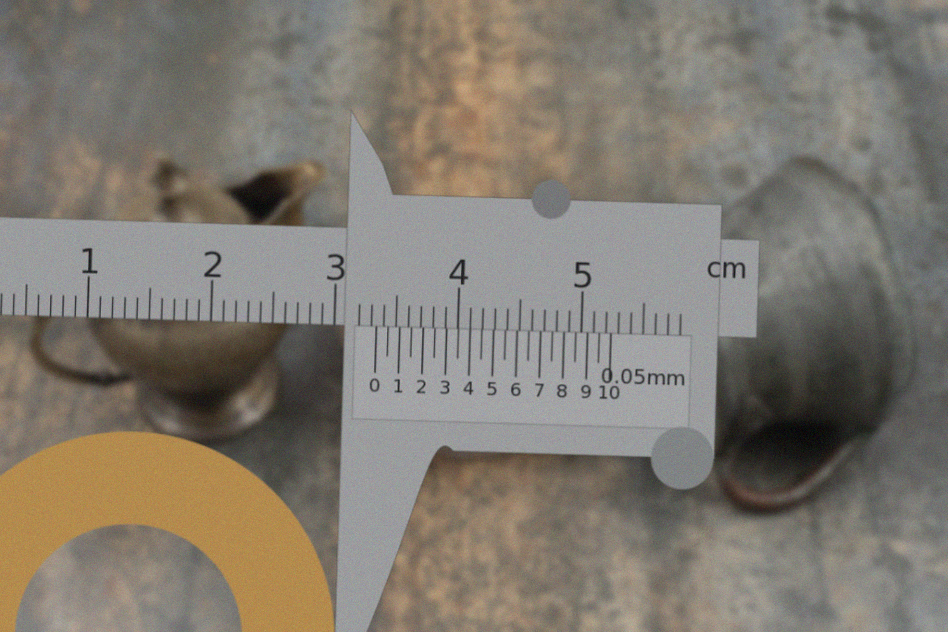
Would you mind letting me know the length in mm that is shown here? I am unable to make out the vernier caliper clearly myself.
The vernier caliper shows 33.4 mm
